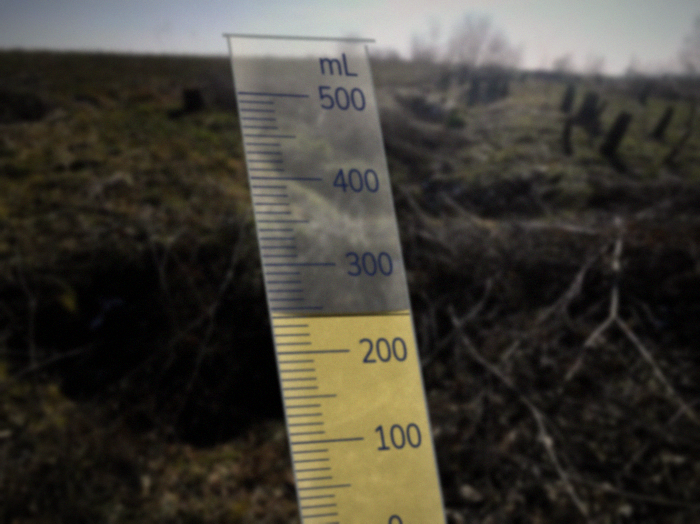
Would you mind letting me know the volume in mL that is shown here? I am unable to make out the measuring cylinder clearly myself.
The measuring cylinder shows 240 mL
